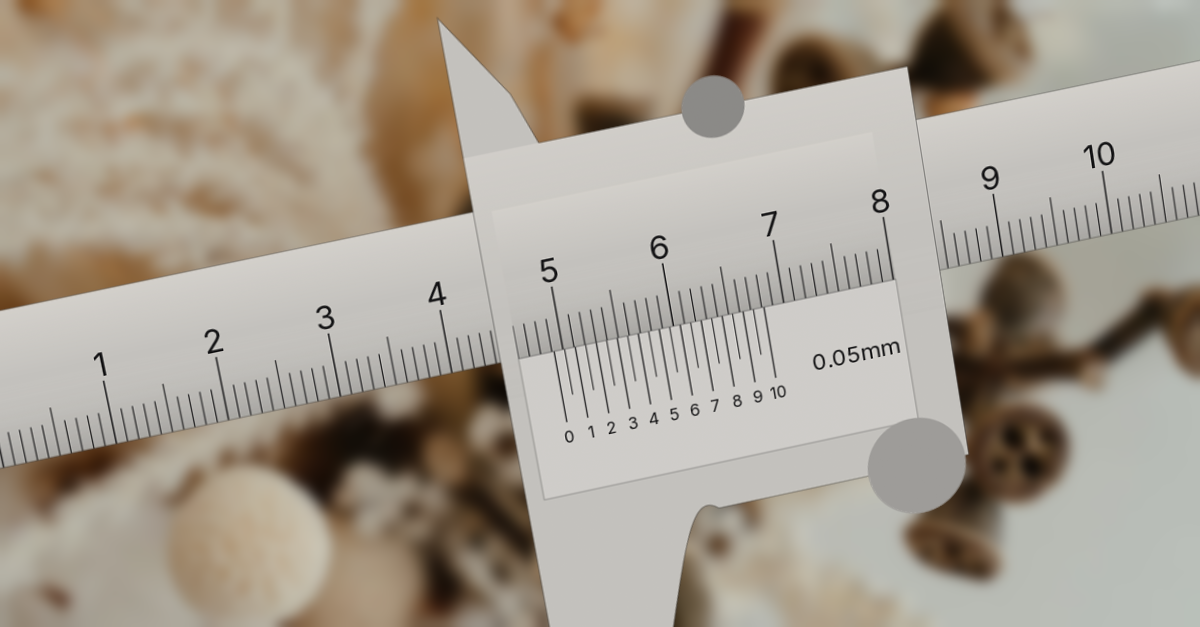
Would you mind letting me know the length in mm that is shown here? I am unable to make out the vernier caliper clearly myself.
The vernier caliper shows 49.2 mm
